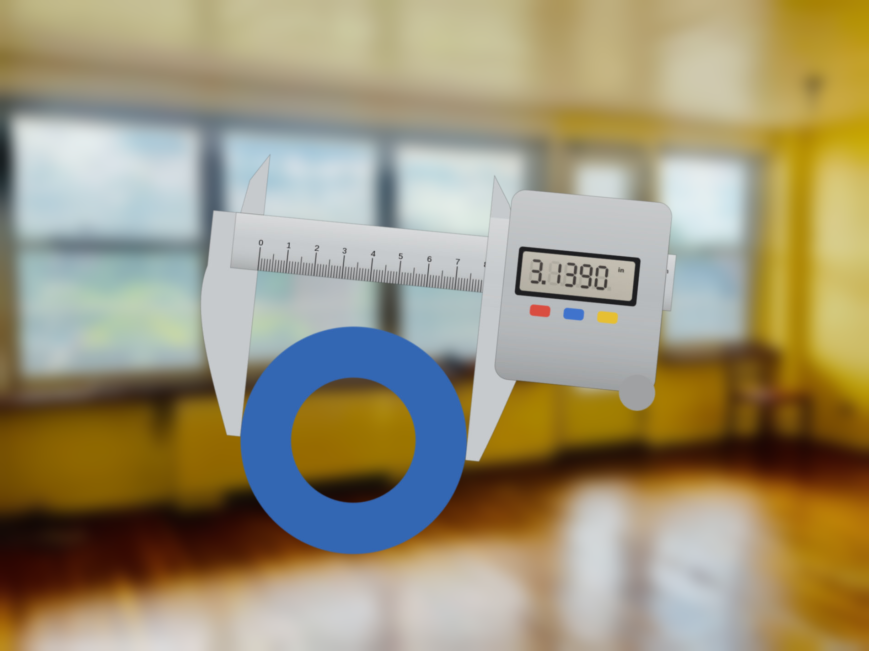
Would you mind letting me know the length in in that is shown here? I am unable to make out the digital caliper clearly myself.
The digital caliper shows 3.1390 in
